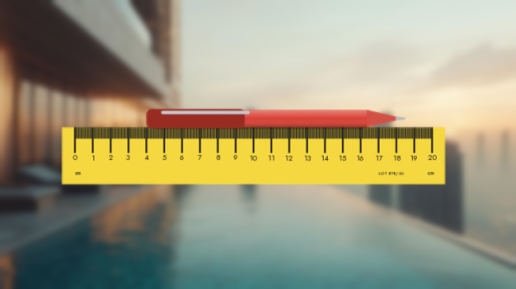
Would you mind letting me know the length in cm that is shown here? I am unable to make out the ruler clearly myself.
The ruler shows 14.5 cm
